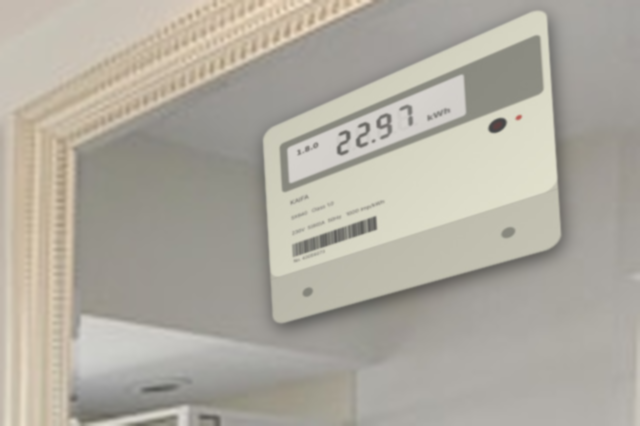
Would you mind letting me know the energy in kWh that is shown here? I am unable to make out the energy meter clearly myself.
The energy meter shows 22.97 kWh
